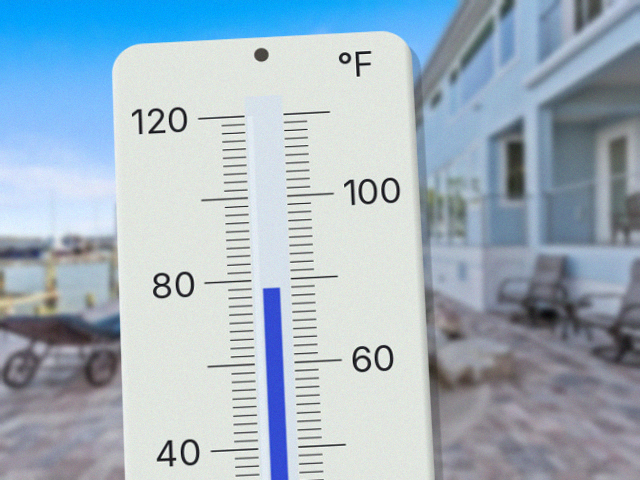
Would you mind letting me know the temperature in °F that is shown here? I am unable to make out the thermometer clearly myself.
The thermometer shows 78 °F
